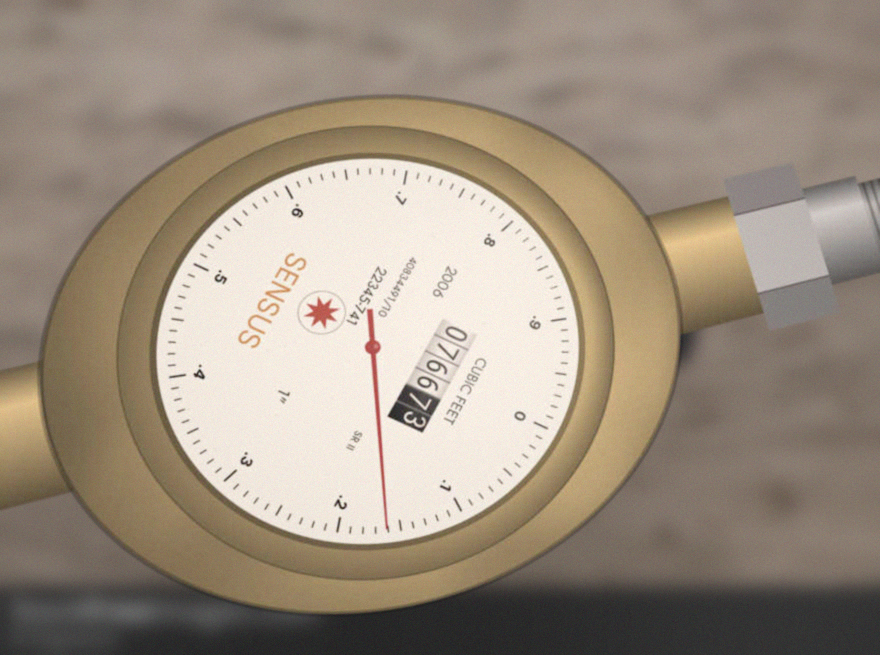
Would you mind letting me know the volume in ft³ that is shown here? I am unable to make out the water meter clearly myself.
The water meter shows 76673.16 ft³
